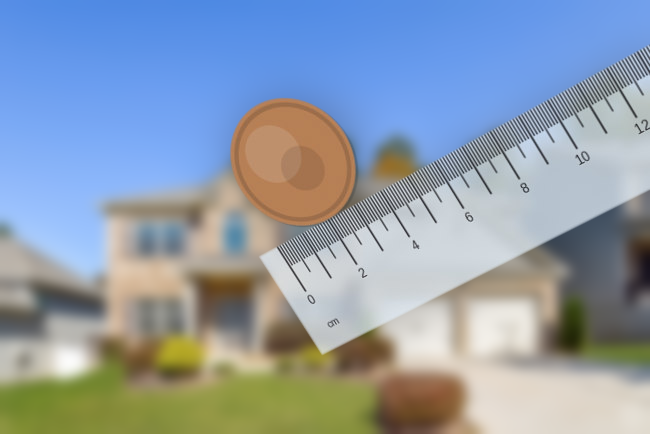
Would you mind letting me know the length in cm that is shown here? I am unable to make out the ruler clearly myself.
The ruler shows 4 cm
